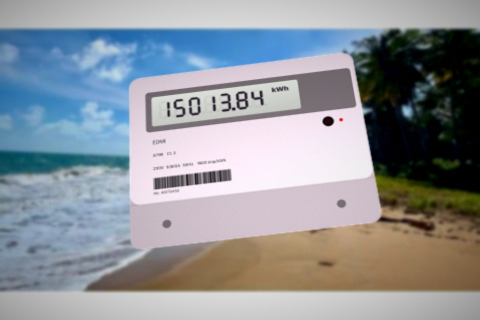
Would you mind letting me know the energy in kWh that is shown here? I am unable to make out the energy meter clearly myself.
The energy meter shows 15013.84 kWh
